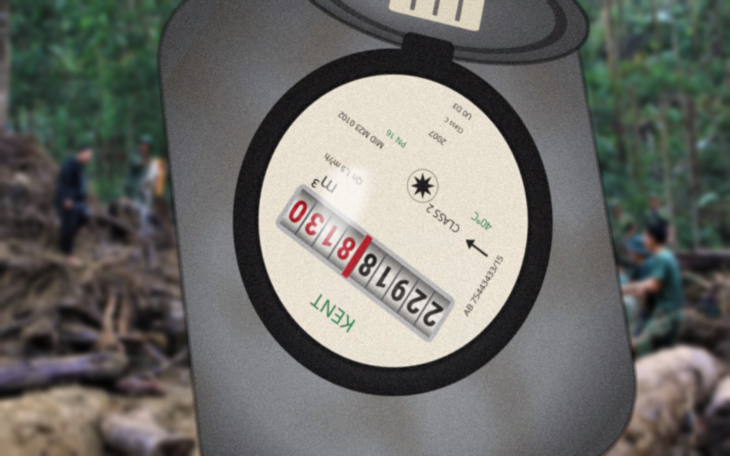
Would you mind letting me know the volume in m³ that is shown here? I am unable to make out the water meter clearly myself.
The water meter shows 22918.8130 m³
